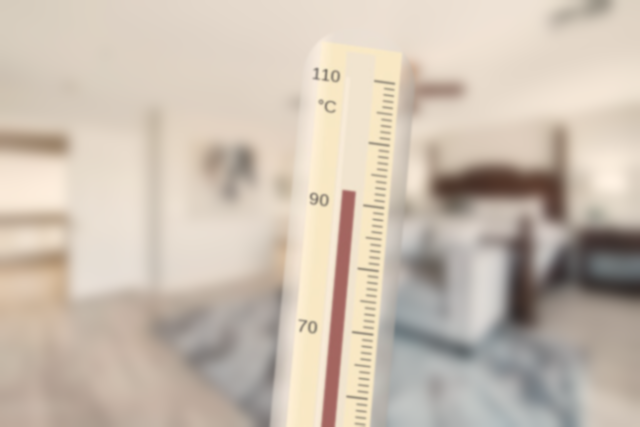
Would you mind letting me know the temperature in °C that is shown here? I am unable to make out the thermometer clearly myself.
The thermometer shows 92 °C
